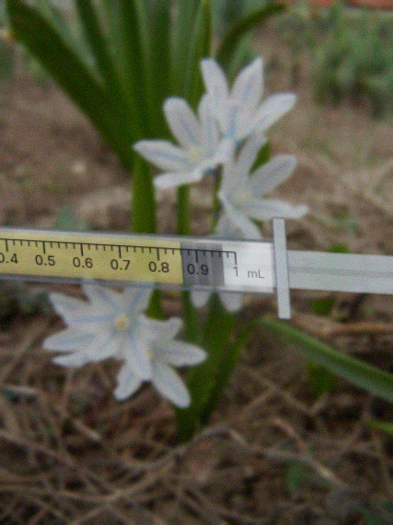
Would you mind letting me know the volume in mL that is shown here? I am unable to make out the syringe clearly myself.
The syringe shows 0.86 mL
